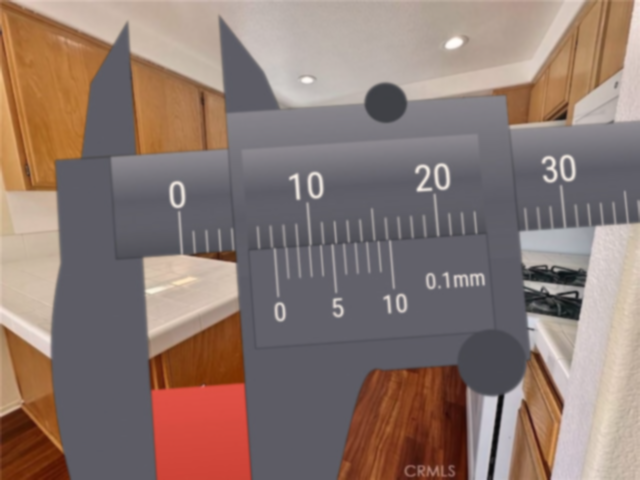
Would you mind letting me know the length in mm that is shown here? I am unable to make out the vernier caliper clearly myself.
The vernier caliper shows 7.2 mm
